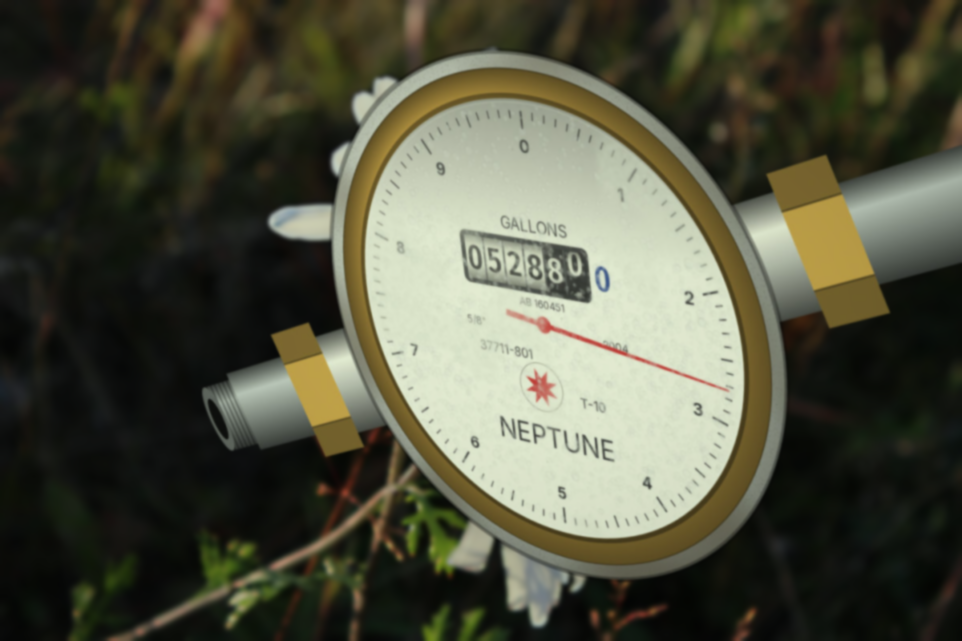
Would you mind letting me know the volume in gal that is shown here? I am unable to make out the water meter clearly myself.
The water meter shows 528802.7 gal
